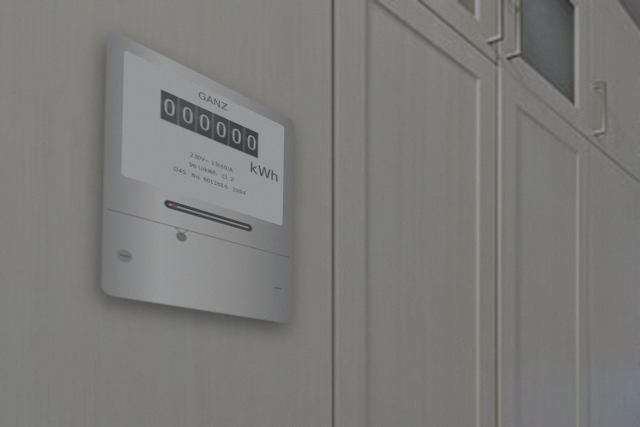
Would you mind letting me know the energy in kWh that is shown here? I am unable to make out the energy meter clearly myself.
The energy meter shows 0 kWh
